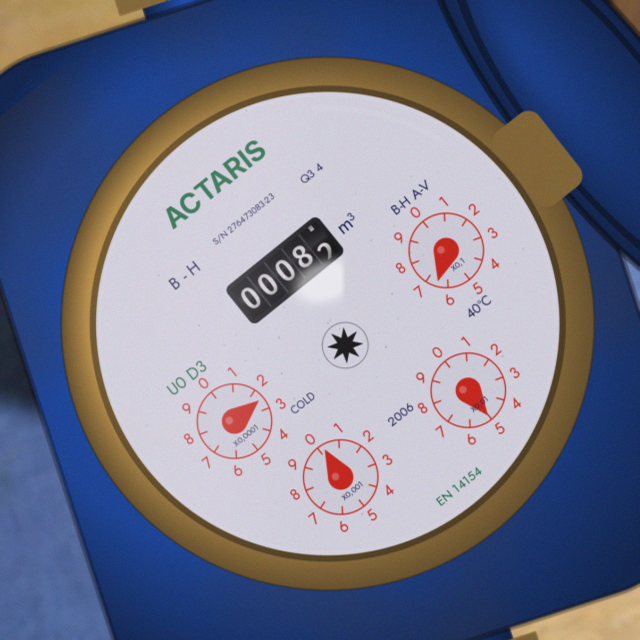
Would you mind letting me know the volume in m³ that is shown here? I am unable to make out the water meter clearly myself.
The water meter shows 81.6502 m³
